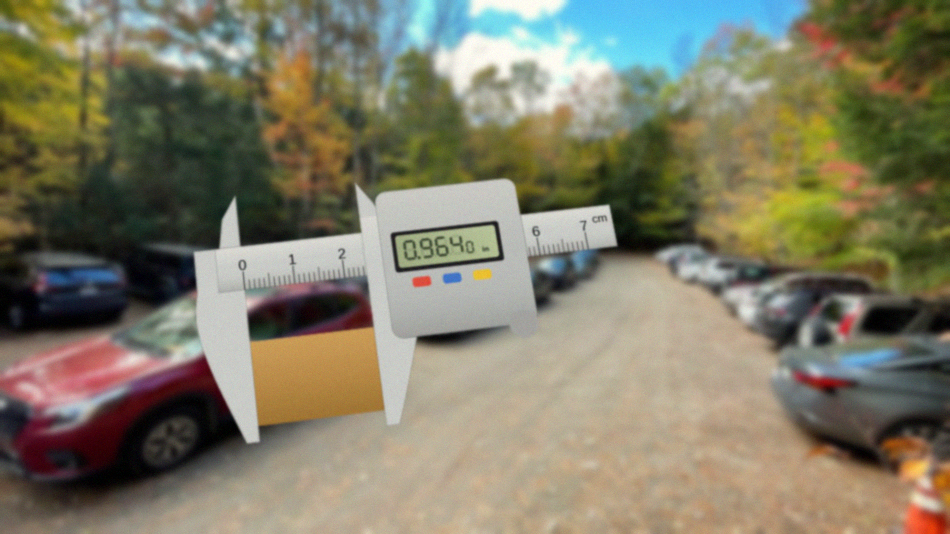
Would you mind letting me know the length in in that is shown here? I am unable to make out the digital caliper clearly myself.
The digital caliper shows 0.9640 in
